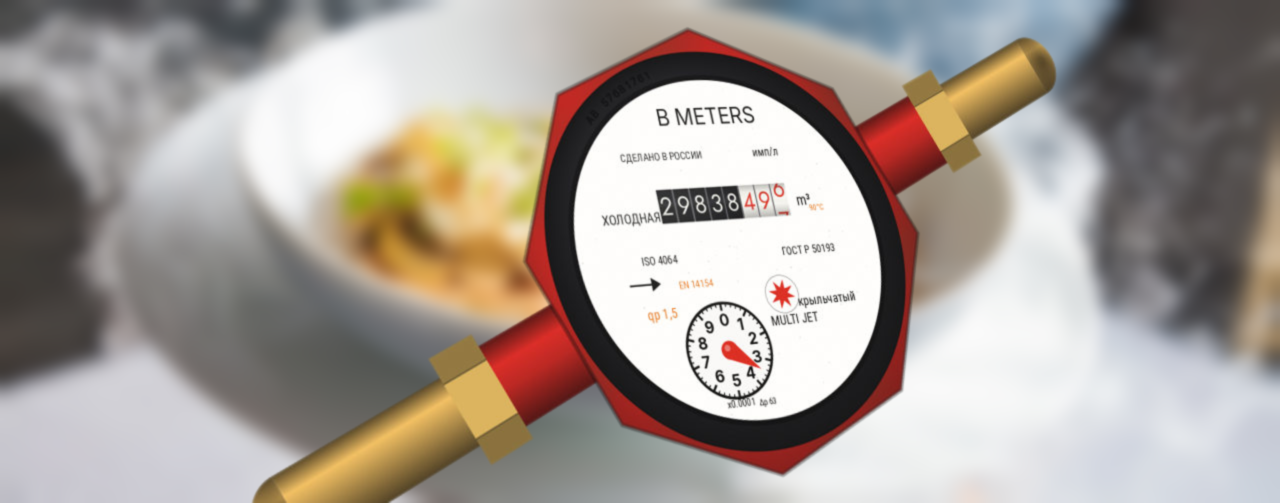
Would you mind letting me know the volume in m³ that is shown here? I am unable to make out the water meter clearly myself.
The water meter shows 29838.4963 m³
